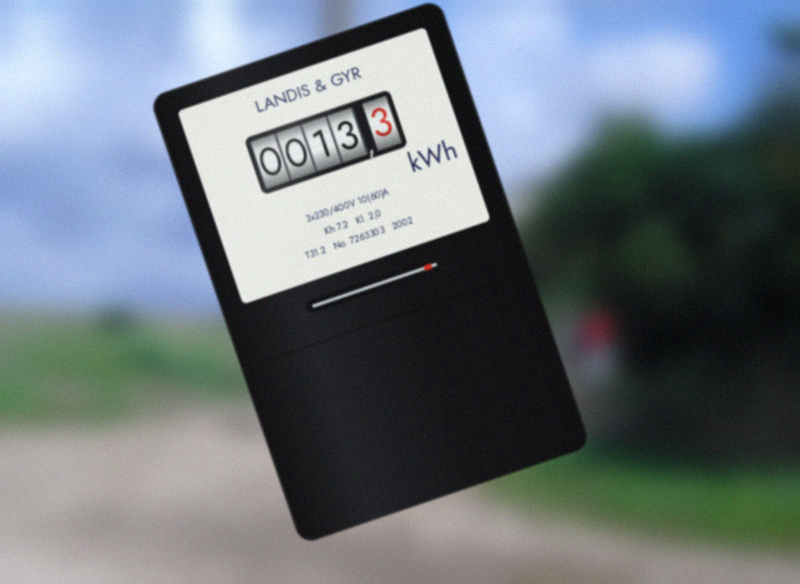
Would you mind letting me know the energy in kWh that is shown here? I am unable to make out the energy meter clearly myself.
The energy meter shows 13.3 kWh
